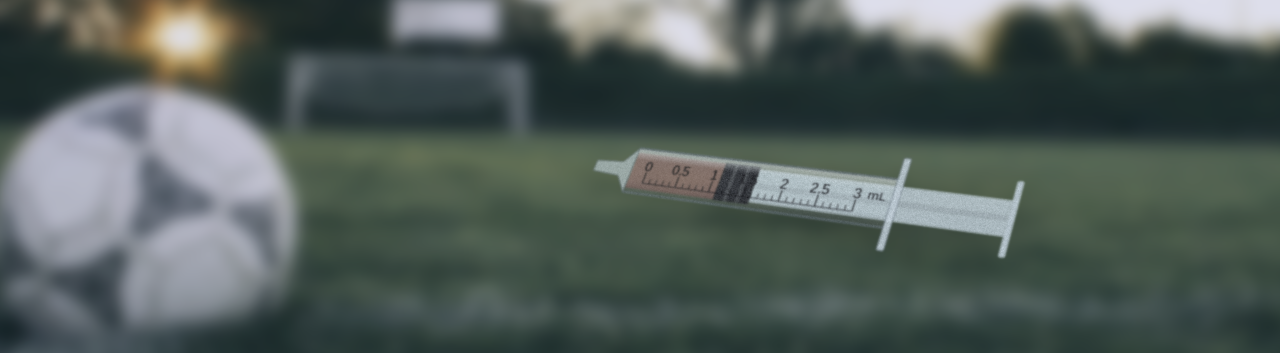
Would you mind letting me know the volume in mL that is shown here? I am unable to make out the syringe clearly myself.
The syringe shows 1.1 mL
